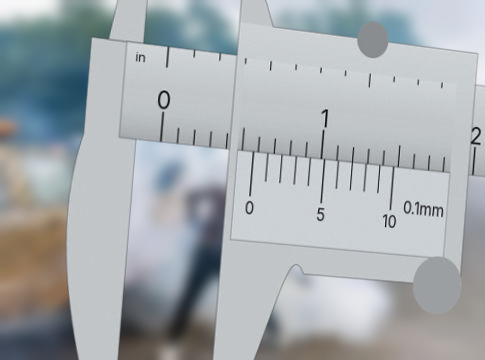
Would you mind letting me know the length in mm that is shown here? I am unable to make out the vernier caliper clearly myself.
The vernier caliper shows 5.7 mm
